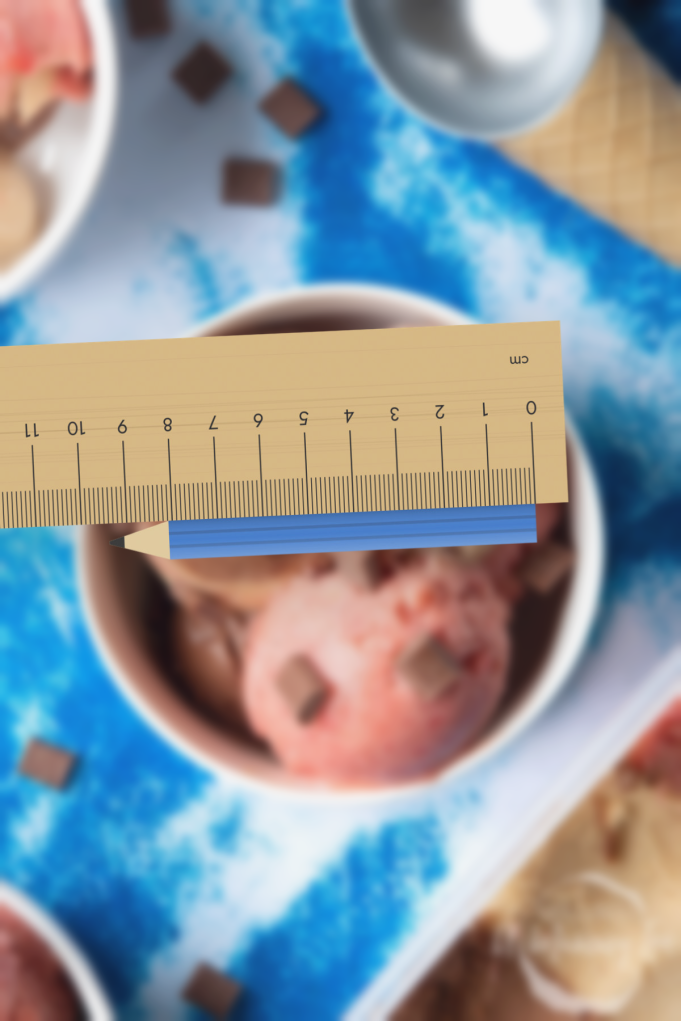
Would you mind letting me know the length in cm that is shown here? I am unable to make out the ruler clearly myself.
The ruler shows 9.4 cm
